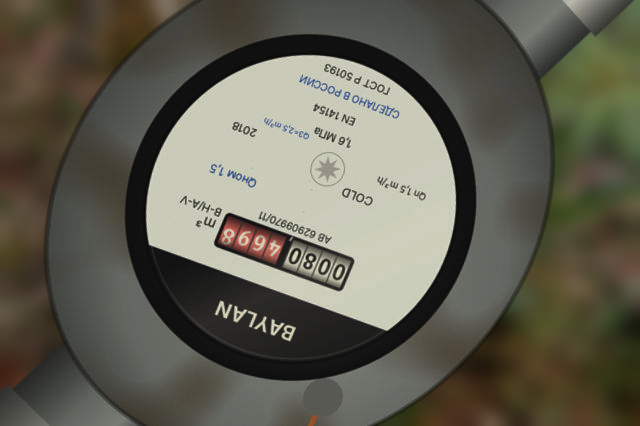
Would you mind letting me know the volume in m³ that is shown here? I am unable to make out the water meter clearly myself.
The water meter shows 80.4698 m³
